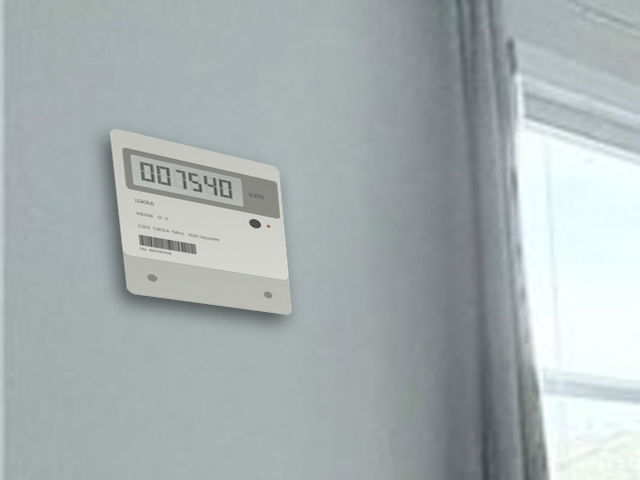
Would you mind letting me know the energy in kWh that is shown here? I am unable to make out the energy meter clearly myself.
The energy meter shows 7540 kWh
